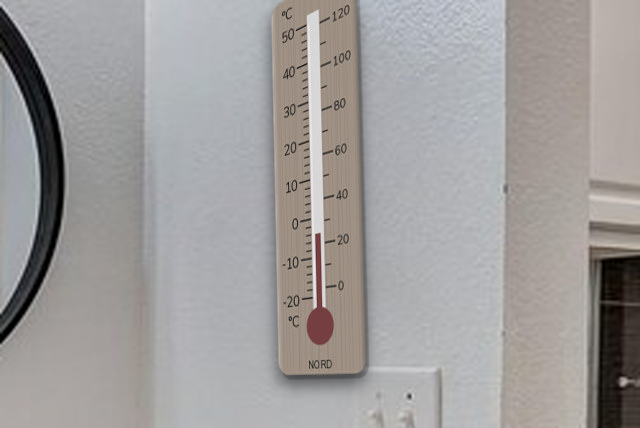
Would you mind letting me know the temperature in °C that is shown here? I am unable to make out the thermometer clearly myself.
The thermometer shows -4 °C
